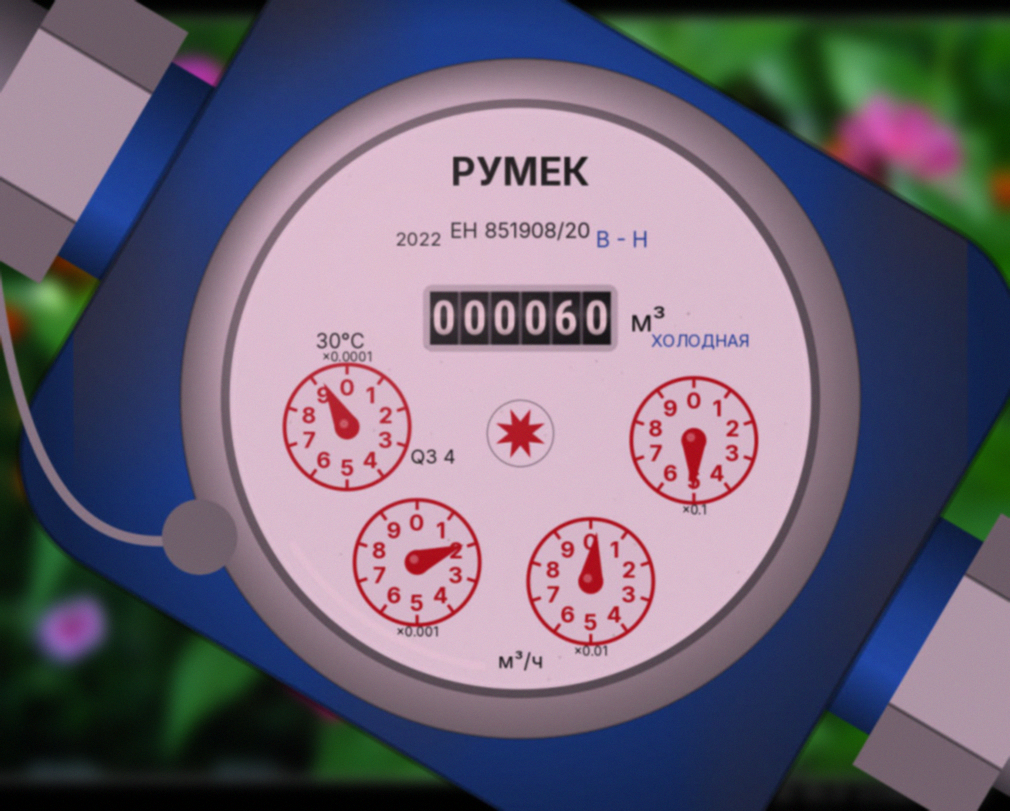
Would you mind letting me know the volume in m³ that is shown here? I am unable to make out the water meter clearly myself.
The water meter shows 60.5019 m³
